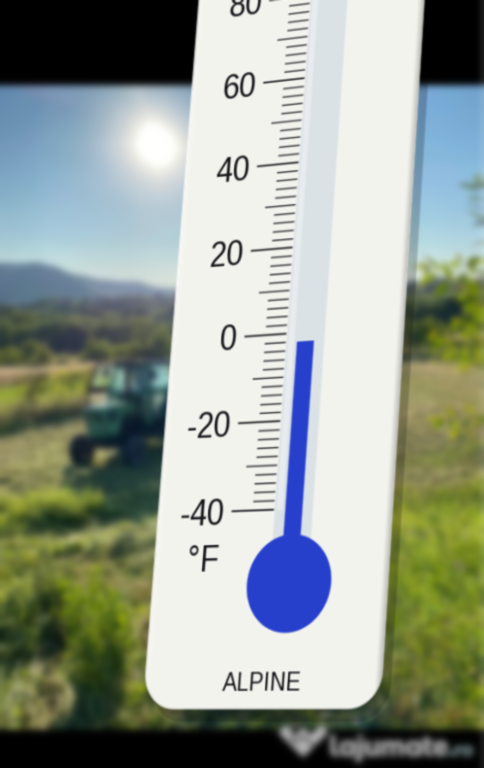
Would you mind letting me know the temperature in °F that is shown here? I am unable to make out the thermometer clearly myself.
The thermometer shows -2 °F
